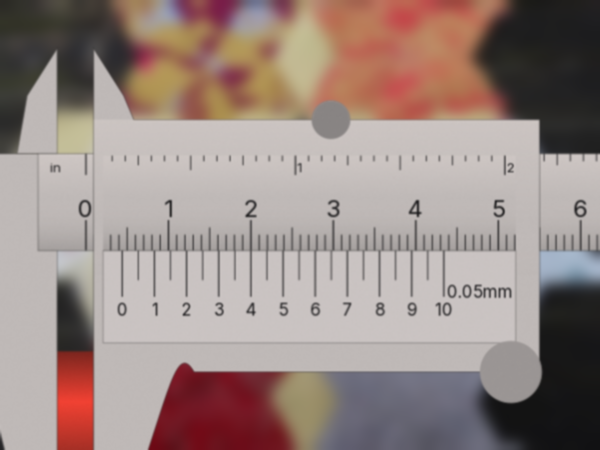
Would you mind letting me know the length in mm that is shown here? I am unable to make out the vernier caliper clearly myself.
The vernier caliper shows 4.4 mm
